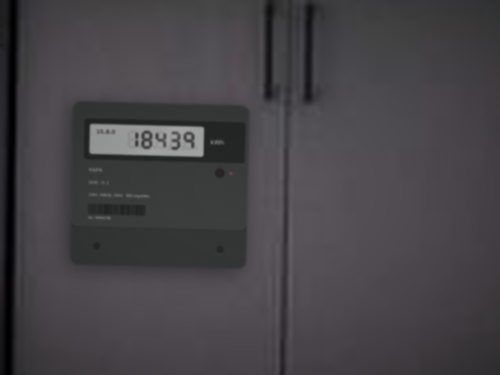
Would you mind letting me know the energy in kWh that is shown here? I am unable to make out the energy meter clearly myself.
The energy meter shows 18439 kWh
